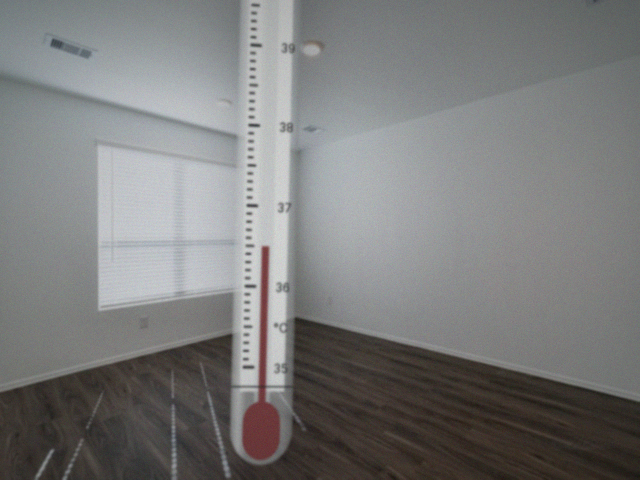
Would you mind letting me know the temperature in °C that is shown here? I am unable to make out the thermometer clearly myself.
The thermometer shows 36.5 °C
